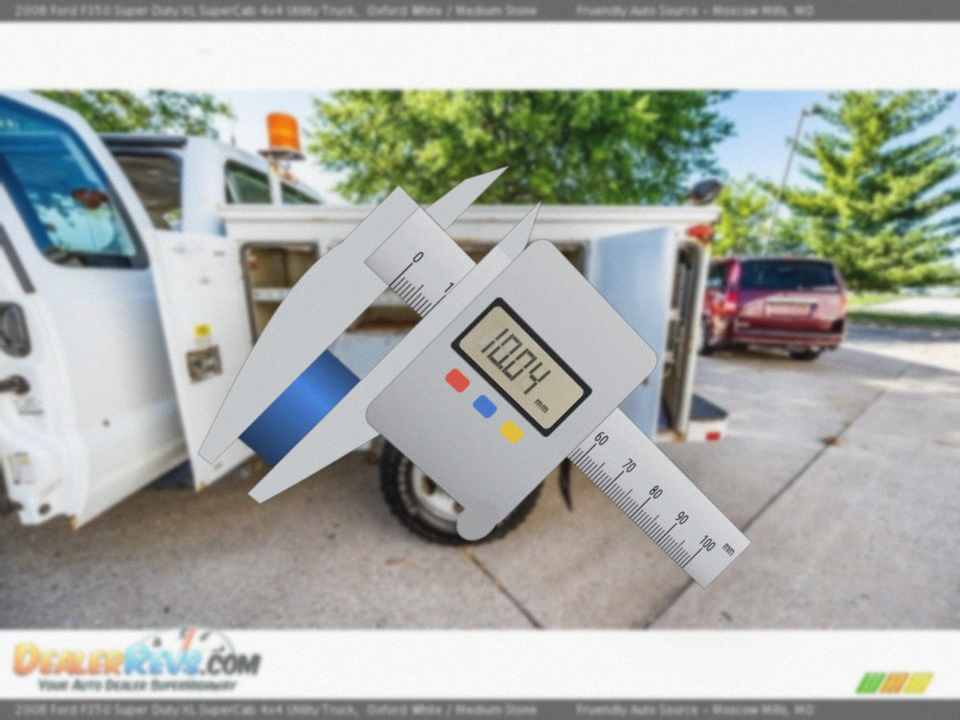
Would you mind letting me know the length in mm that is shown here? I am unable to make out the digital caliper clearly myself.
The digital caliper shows 10.04 mm
